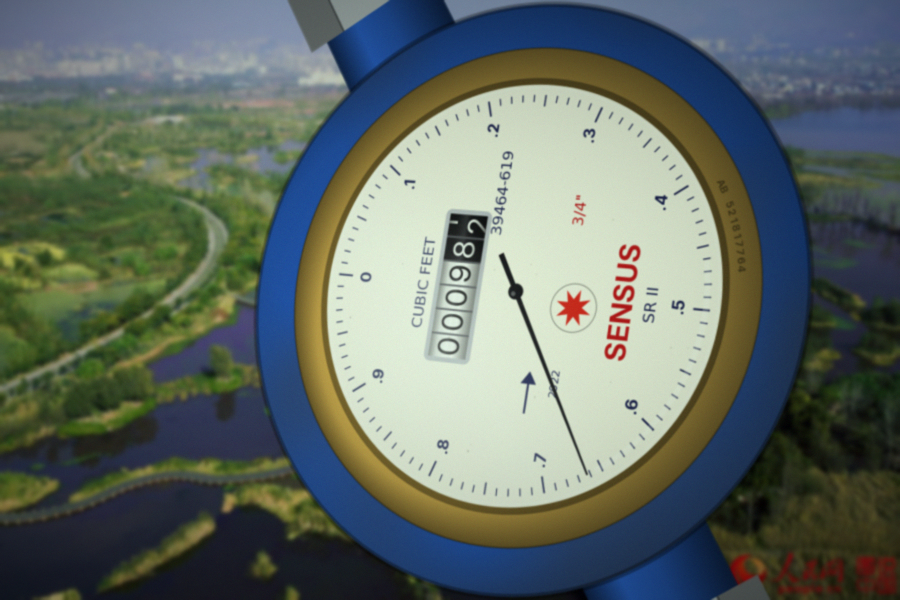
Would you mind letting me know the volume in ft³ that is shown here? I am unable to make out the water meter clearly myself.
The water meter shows 981.66 ft³
